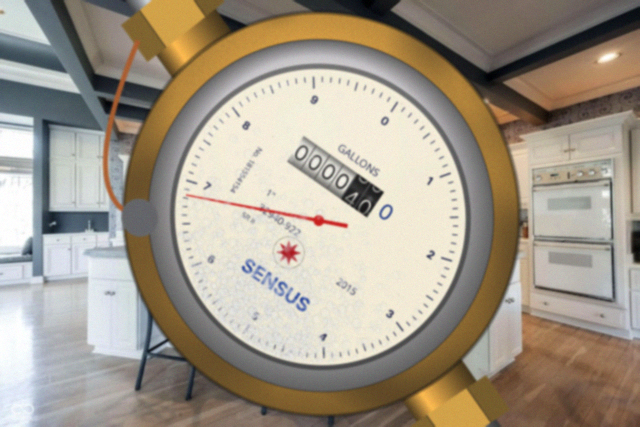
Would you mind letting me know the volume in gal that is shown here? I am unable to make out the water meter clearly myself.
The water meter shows 396.8 gal
